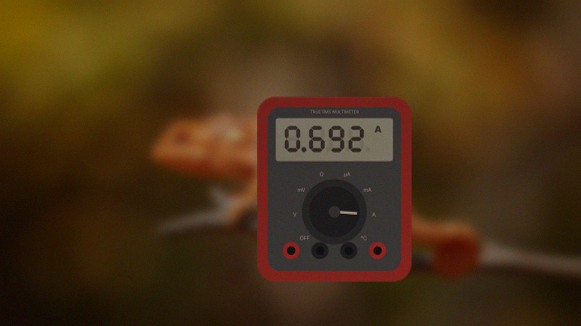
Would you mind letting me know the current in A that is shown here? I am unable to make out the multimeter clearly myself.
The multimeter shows 0.692 A
